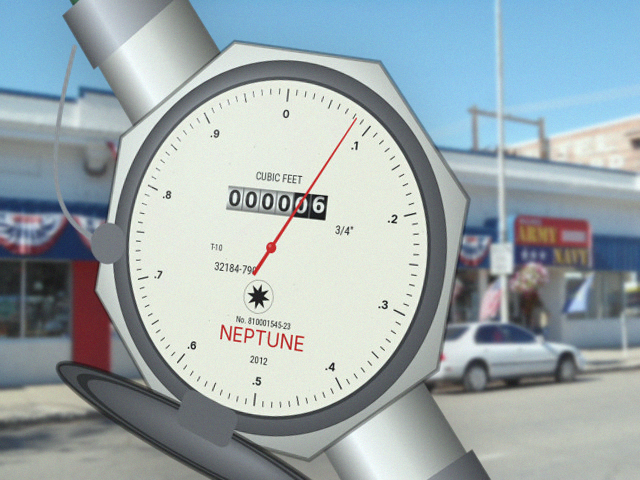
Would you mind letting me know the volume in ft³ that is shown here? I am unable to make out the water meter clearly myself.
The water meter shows 6.08 ft³
